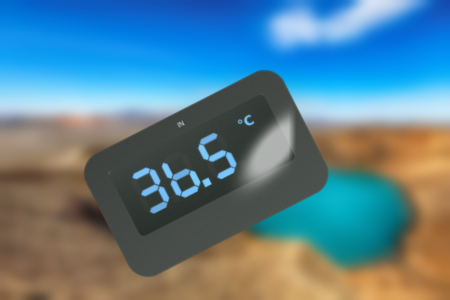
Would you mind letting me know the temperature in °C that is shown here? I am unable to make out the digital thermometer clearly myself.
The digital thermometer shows 36.5 °C
